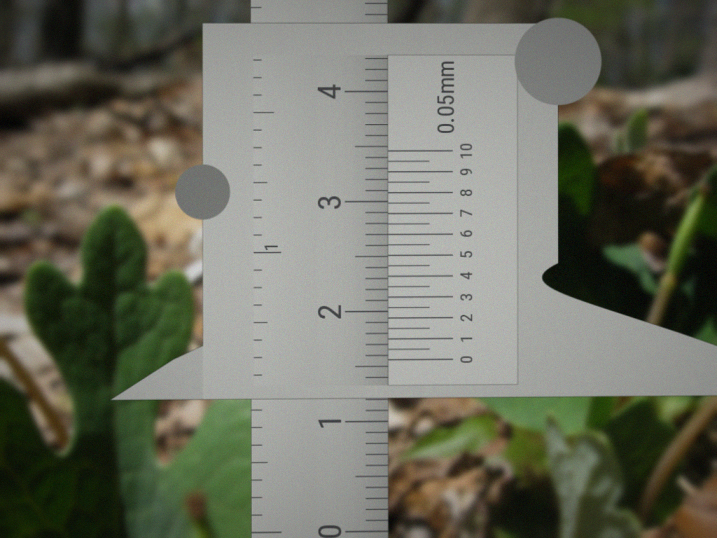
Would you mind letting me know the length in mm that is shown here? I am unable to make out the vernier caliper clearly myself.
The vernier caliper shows 15.6 mm
